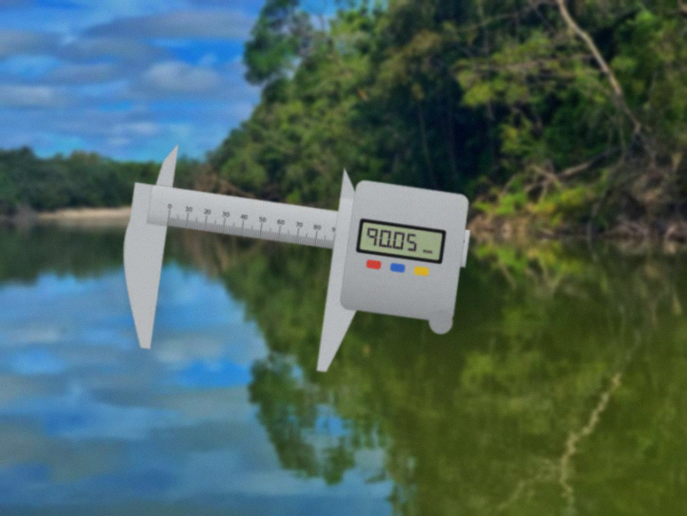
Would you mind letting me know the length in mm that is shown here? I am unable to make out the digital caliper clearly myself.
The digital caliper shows 90.05 mm
